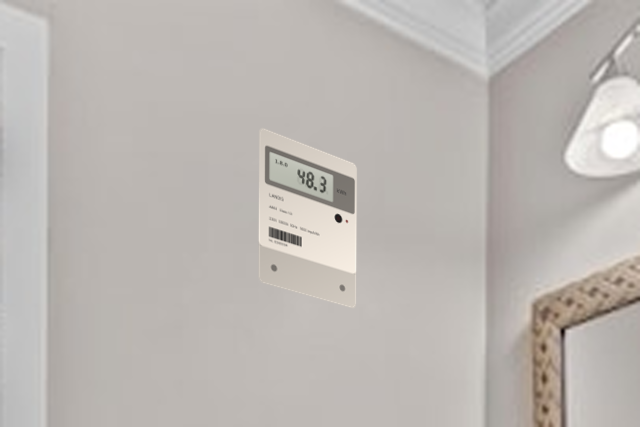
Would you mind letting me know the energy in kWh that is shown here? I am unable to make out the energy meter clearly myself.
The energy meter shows 48.3 kWh
